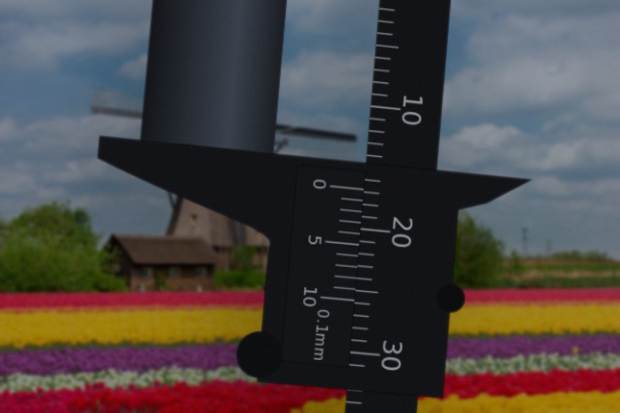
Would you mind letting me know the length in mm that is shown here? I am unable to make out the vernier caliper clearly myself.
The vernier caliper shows 16.8 mm
